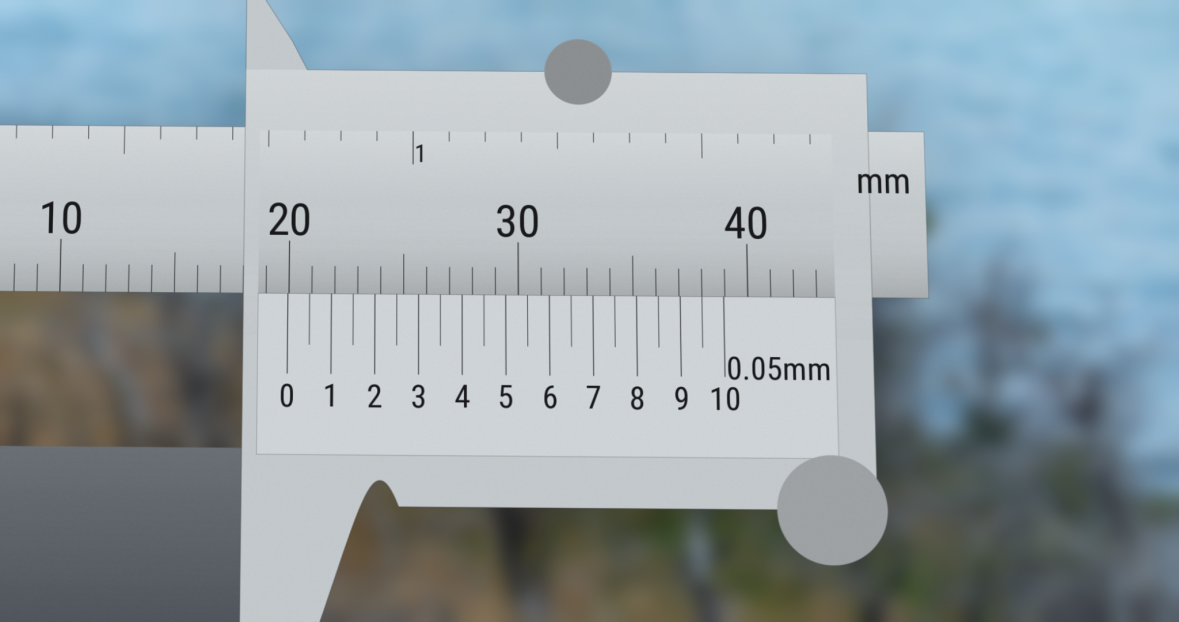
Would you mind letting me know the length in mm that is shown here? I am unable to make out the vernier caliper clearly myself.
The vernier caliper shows 19.95 mm
